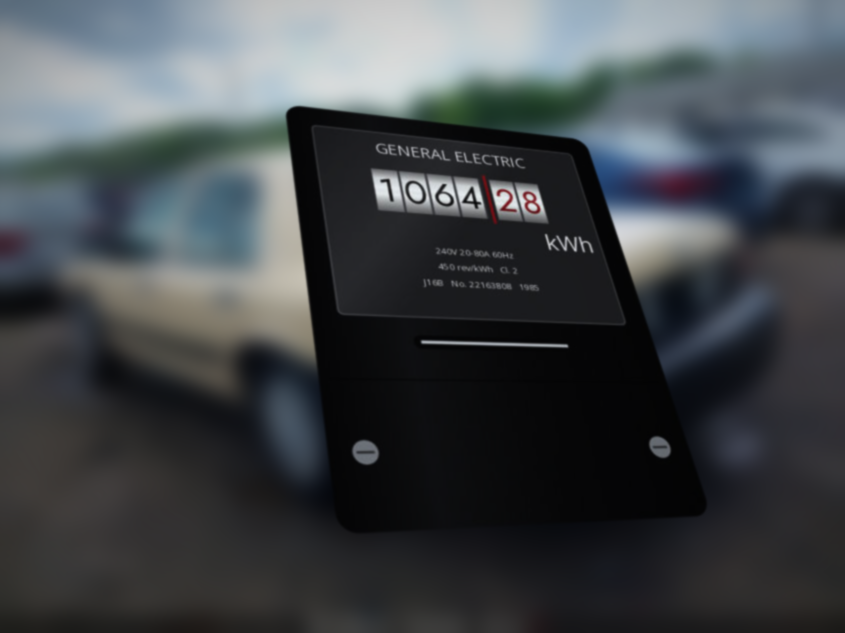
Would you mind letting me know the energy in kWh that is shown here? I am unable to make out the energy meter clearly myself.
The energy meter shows 1064.28 kWh
